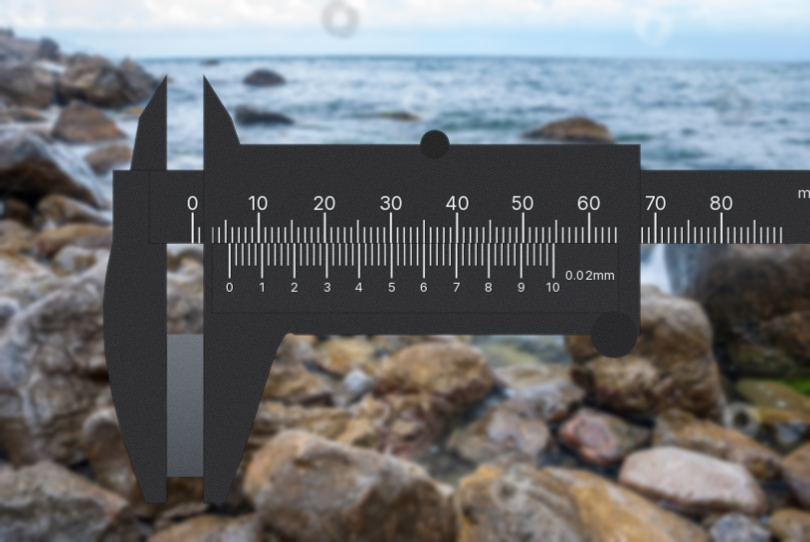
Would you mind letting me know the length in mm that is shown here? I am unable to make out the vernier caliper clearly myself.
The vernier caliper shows 5.6 mm
